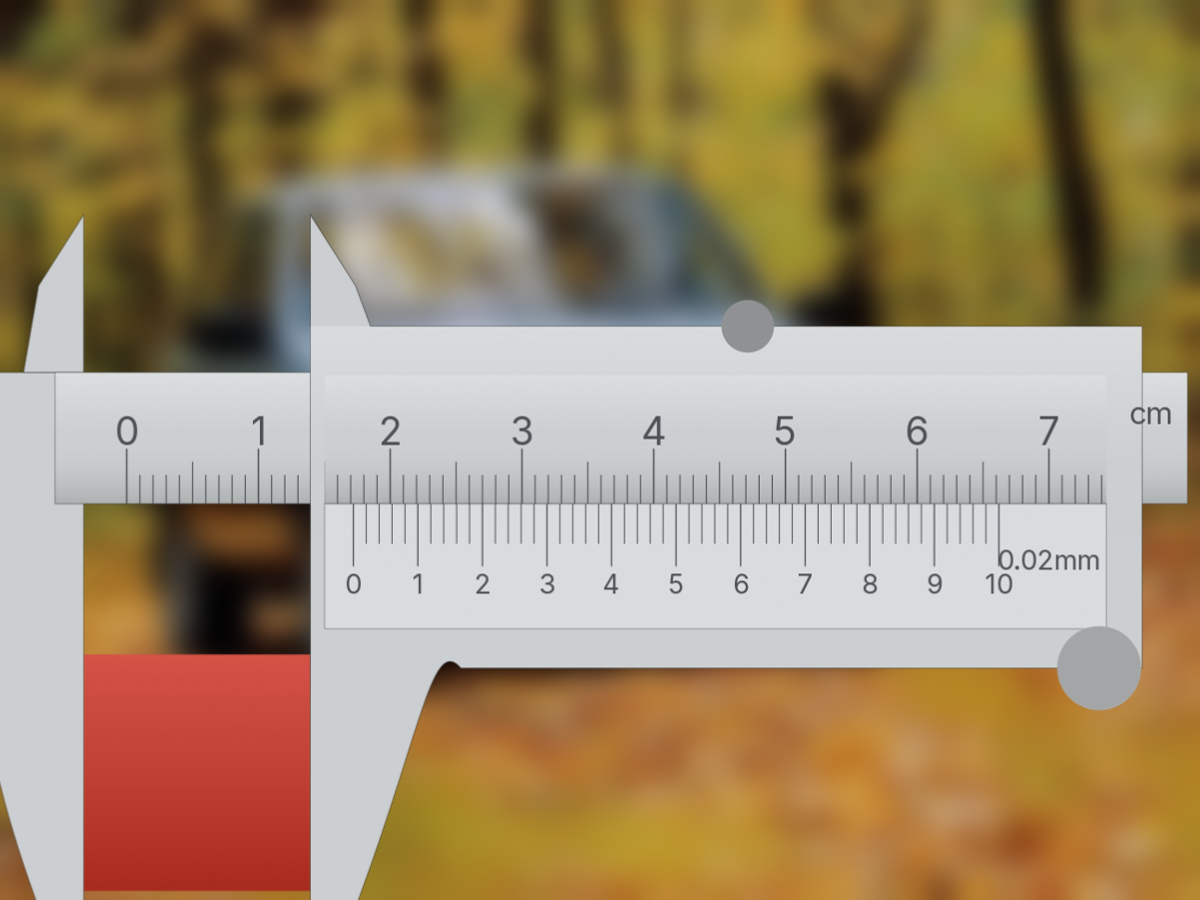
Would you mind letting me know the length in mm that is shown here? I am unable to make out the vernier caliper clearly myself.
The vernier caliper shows 17.2 mm
